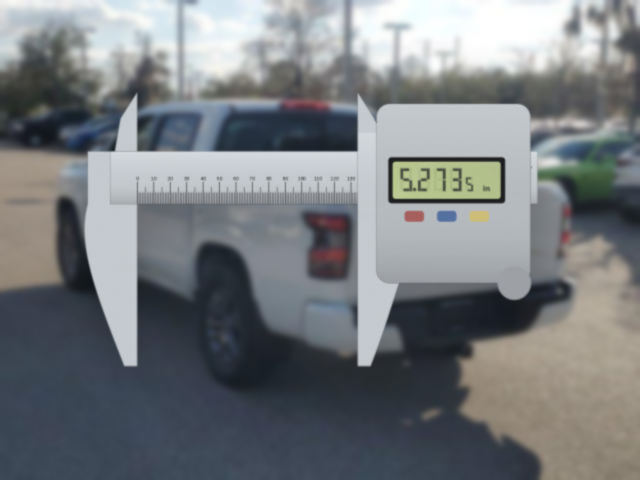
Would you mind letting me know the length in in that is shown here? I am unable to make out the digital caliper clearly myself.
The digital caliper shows 5.2735 in
